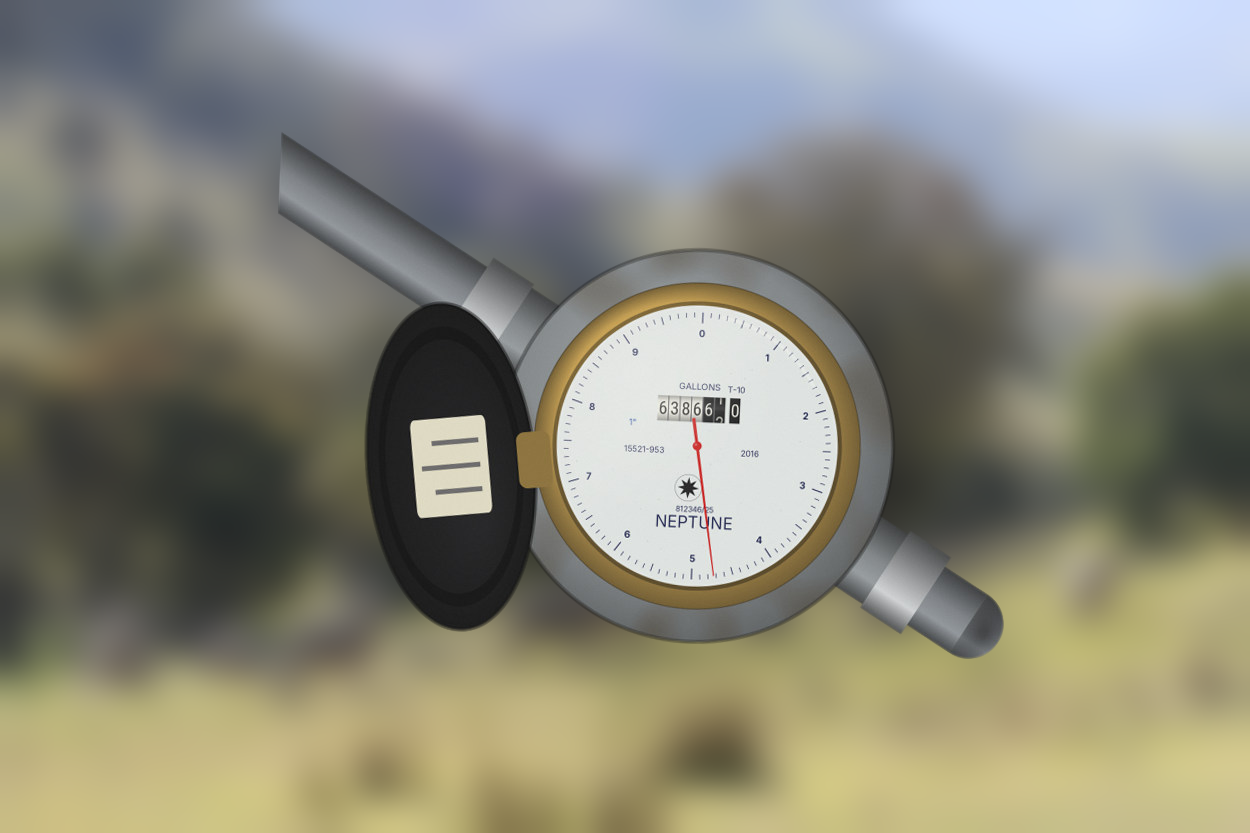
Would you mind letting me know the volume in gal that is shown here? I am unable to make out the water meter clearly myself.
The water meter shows 6386614.7 gal
